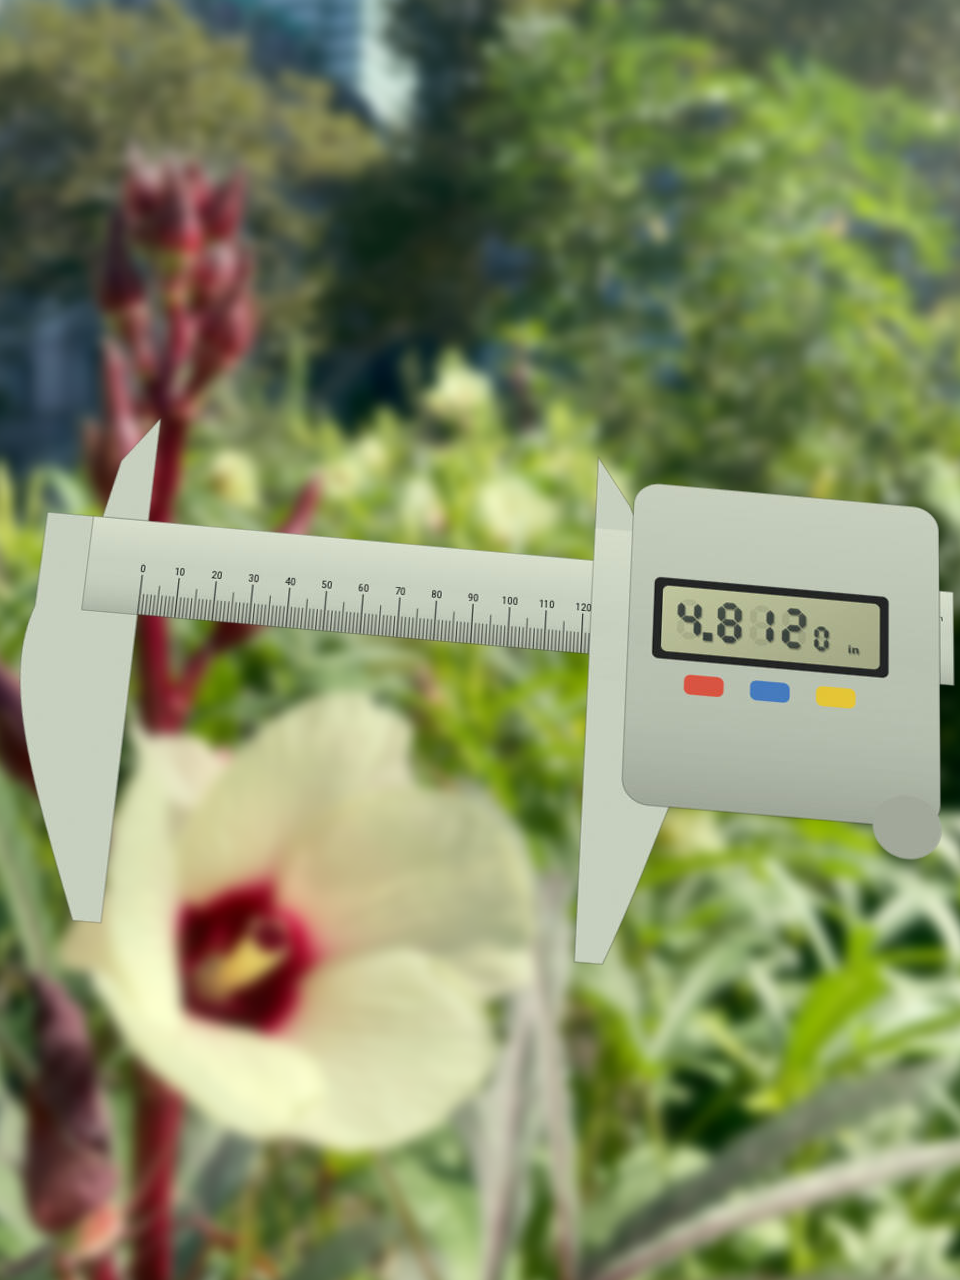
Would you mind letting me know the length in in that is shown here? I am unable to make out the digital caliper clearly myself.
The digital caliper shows 4.8120 in
